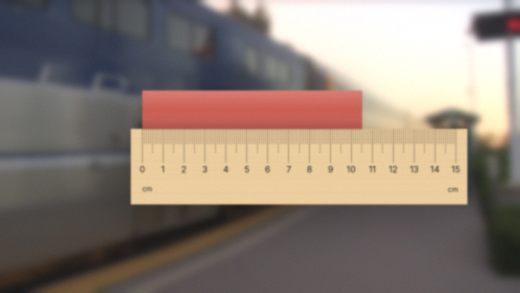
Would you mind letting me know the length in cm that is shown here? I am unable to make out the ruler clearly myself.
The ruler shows 10.5 cm
